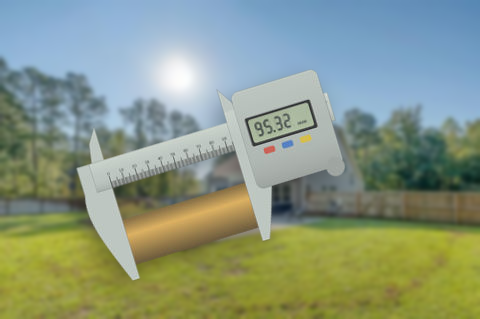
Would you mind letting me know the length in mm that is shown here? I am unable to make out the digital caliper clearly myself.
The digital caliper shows 95.32 mm
